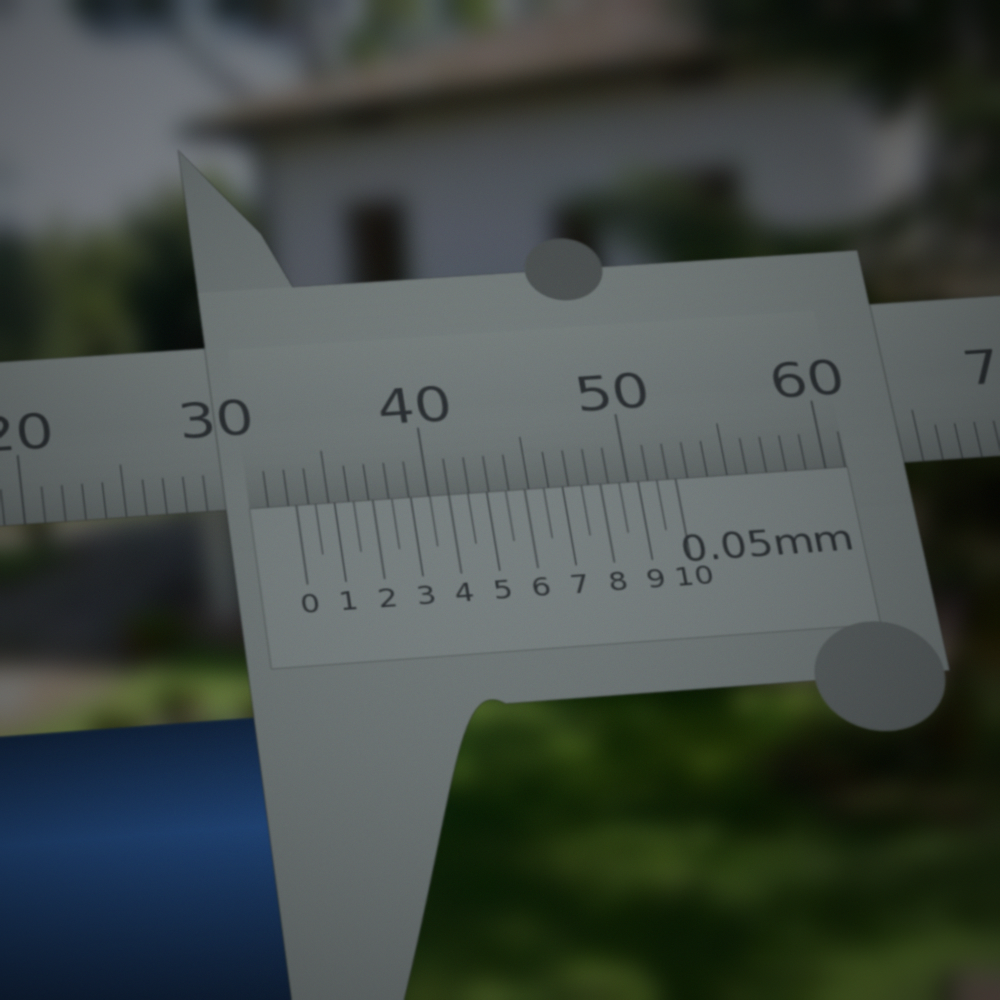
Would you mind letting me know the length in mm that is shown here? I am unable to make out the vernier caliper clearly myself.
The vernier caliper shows 33.4 mm
